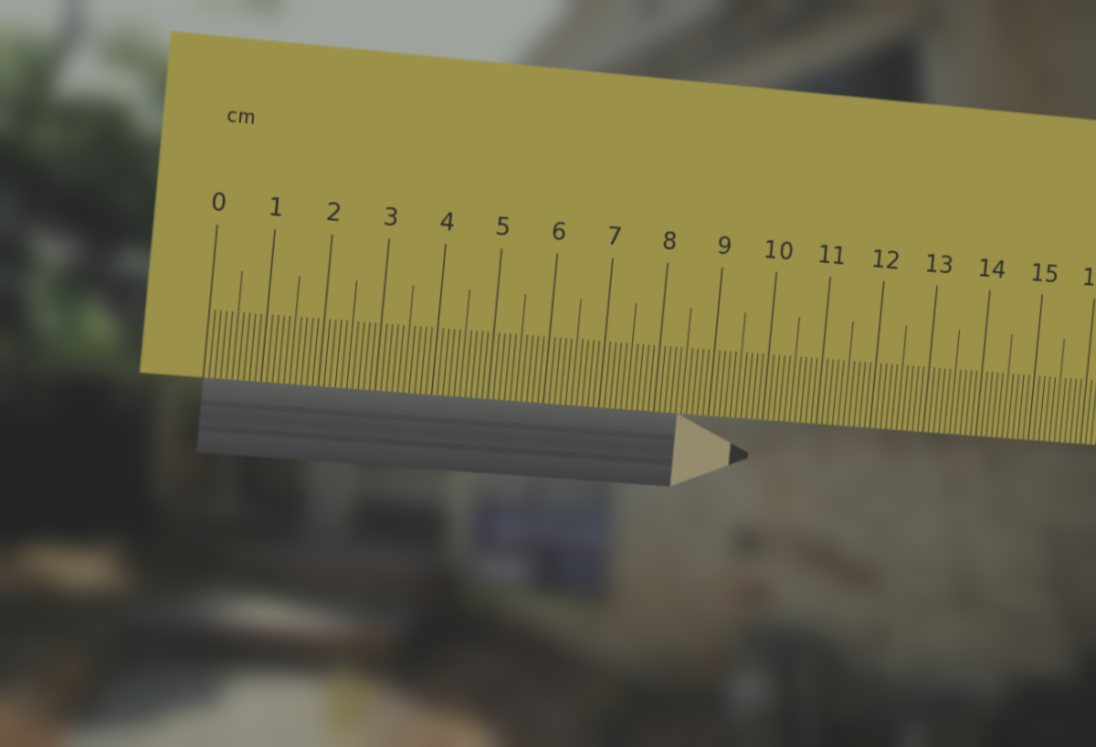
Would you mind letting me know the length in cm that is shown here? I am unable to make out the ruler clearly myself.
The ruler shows 9.8 cm
